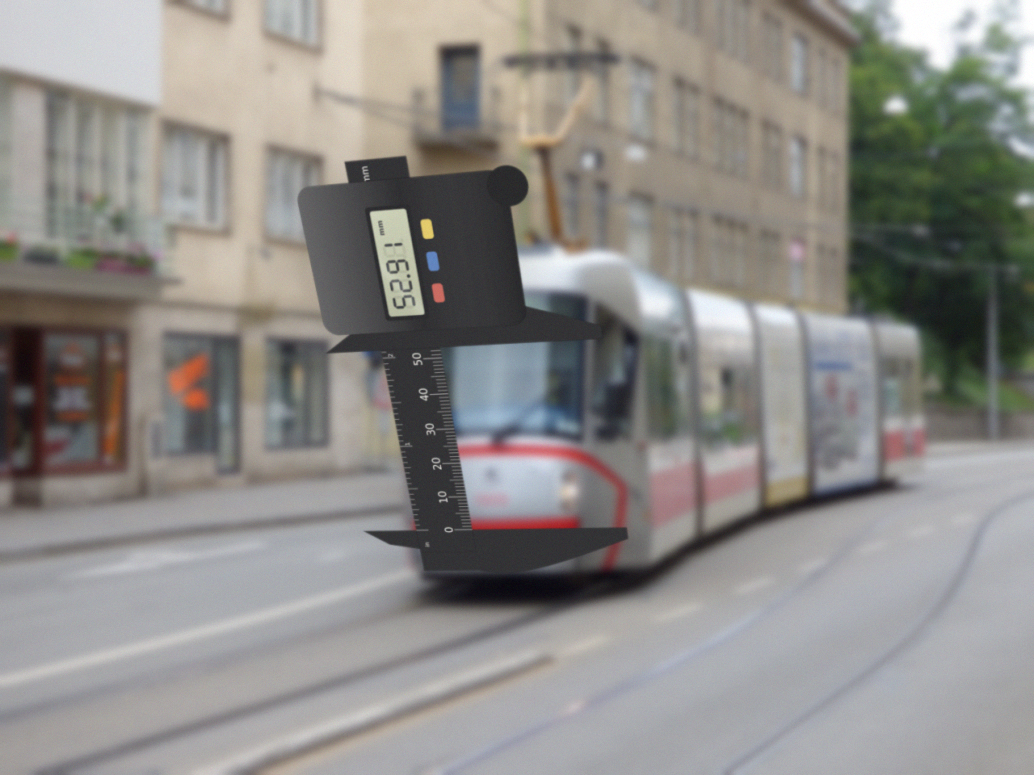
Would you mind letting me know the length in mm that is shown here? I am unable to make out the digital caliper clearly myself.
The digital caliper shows 52.91 mm
